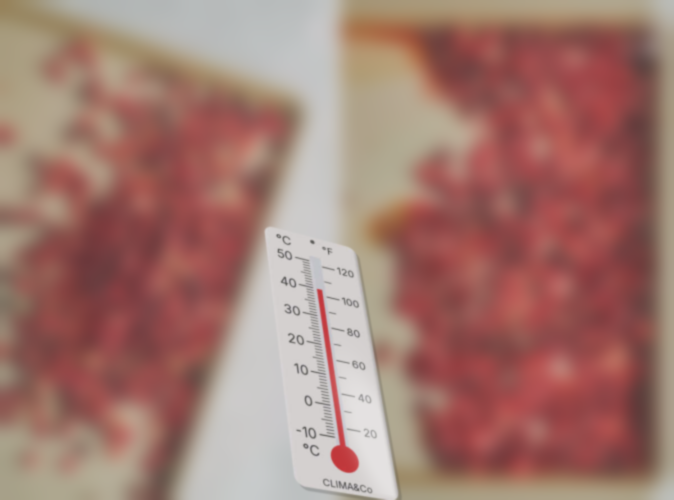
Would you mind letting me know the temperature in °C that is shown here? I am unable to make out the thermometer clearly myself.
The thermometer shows 40 °C
